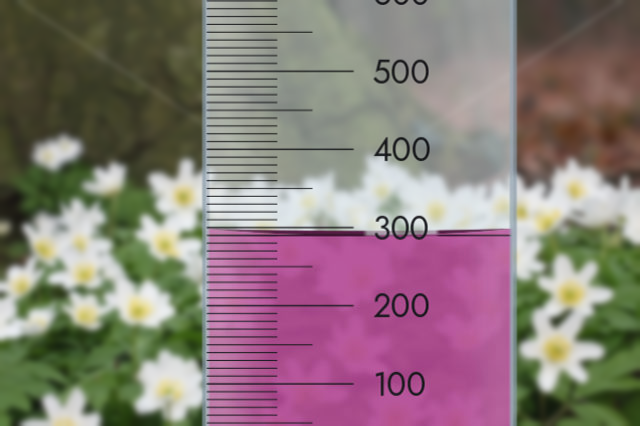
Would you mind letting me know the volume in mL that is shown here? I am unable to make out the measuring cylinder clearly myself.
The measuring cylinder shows 290 mL
